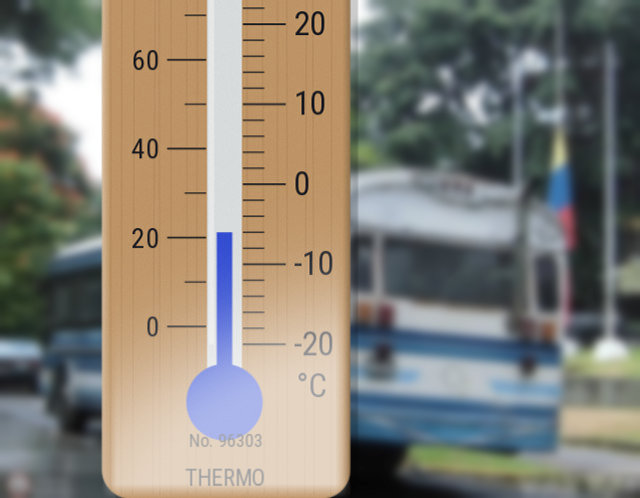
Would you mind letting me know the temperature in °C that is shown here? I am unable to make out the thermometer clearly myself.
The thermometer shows -6 °C
